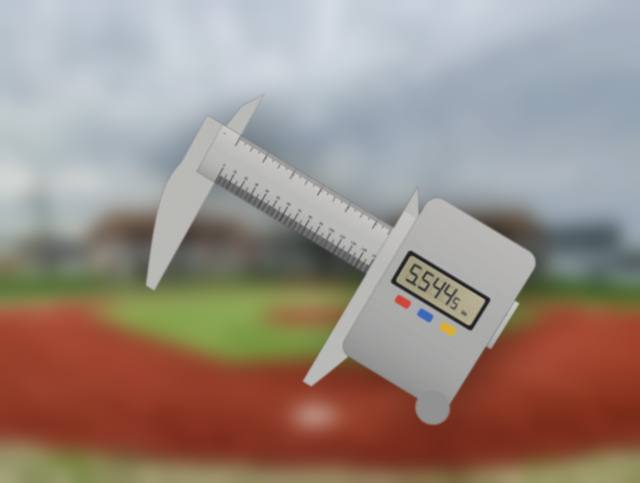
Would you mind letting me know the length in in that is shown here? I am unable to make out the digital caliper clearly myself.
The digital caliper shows 5.5445 in
